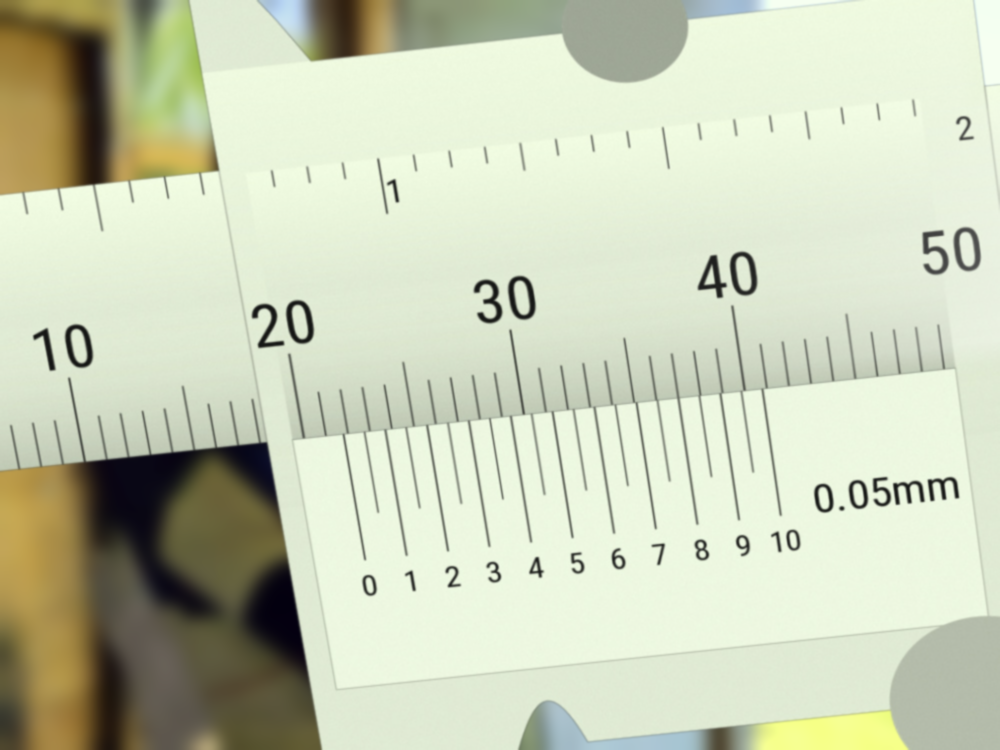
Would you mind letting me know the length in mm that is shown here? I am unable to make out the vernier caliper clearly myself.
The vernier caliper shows 21.8 mm
